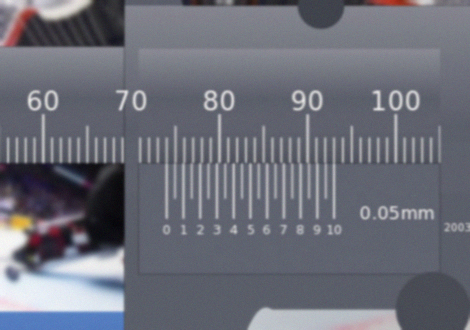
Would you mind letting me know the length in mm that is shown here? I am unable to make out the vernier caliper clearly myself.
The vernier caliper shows 74.0 mm
